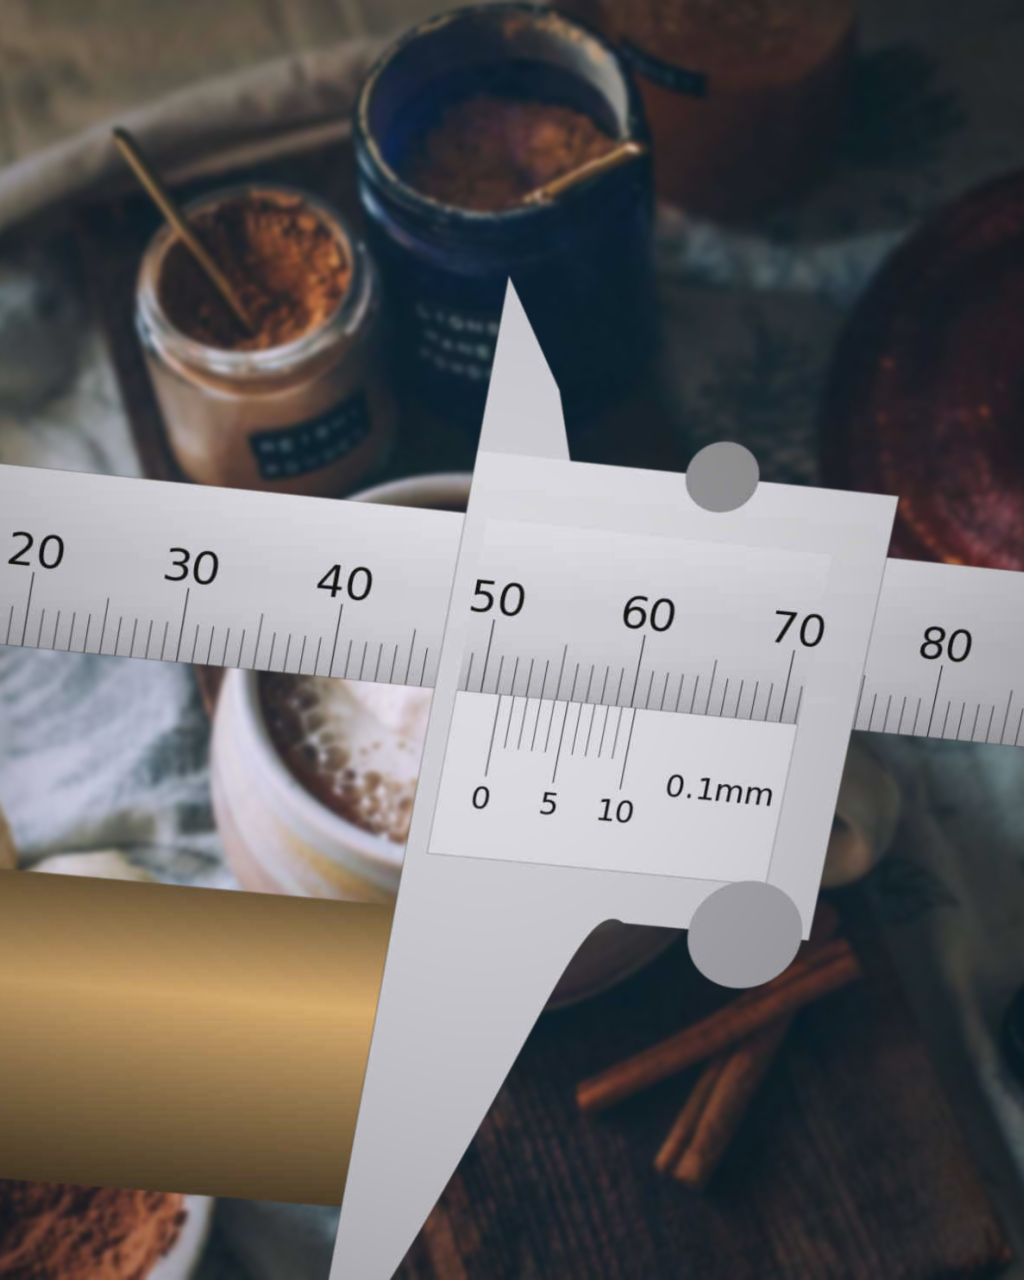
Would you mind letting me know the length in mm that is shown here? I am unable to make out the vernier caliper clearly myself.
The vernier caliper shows 51.3 mm
